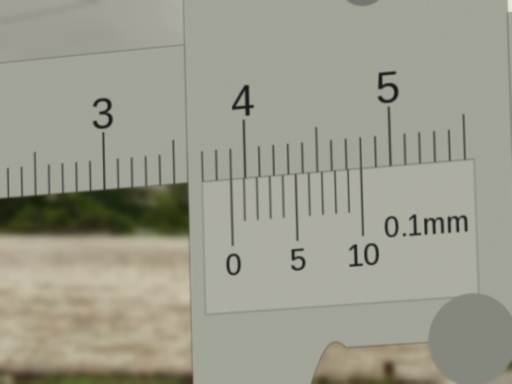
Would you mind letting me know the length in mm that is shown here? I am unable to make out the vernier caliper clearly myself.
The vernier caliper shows 39.0 mm
